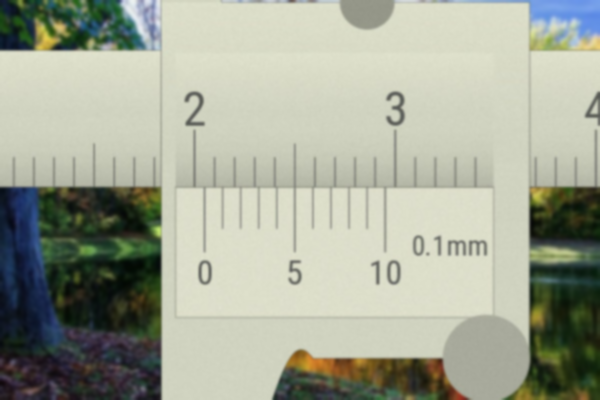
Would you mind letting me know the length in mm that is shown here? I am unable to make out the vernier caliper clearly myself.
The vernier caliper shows 20.5 mm
